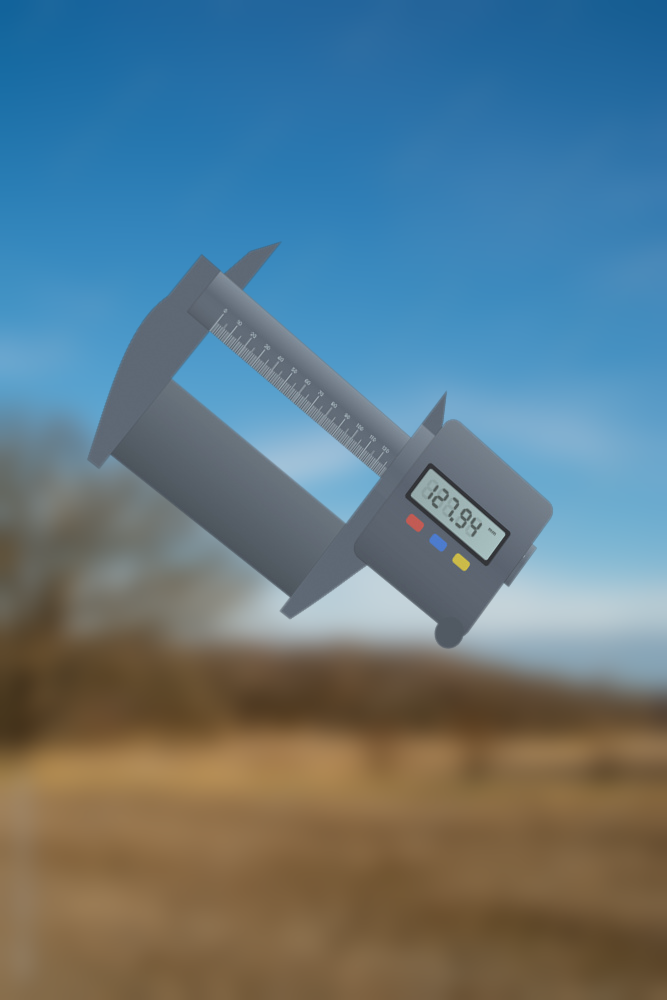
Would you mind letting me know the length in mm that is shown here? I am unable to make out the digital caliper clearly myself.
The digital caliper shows 127.94 mm
